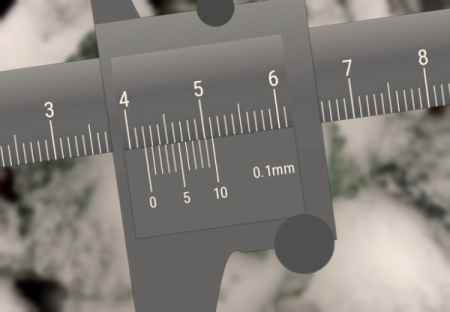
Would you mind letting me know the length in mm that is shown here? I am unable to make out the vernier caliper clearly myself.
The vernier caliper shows 42.0 mm
